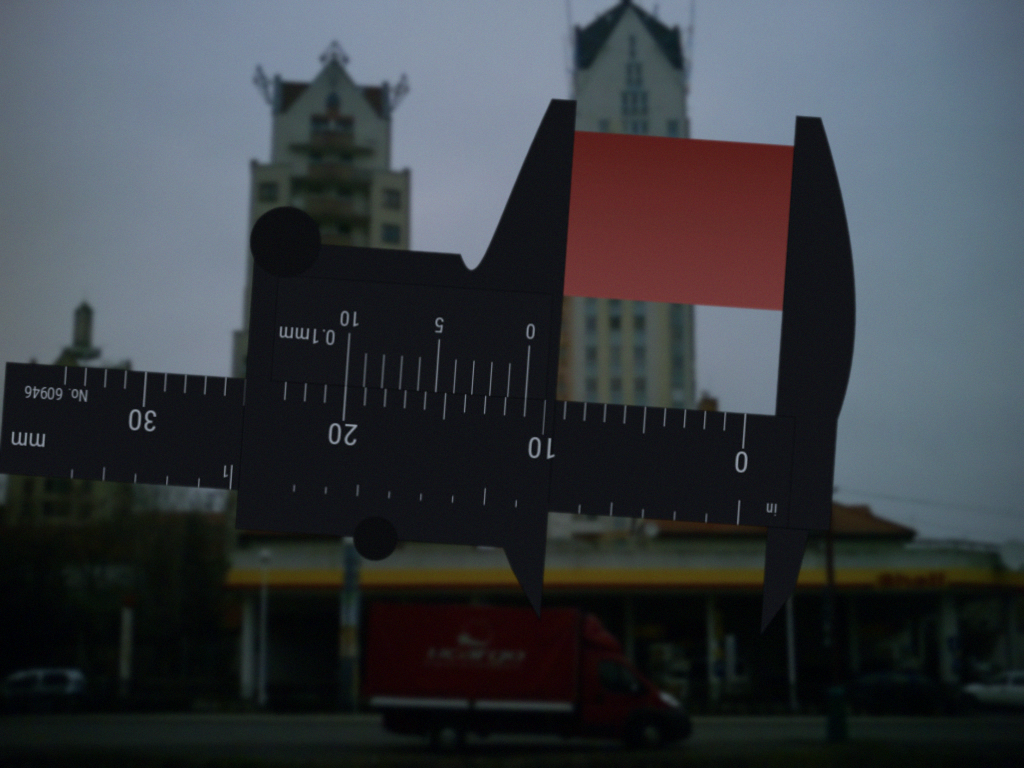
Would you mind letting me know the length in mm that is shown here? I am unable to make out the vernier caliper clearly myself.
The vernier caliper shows 11.0 mm
